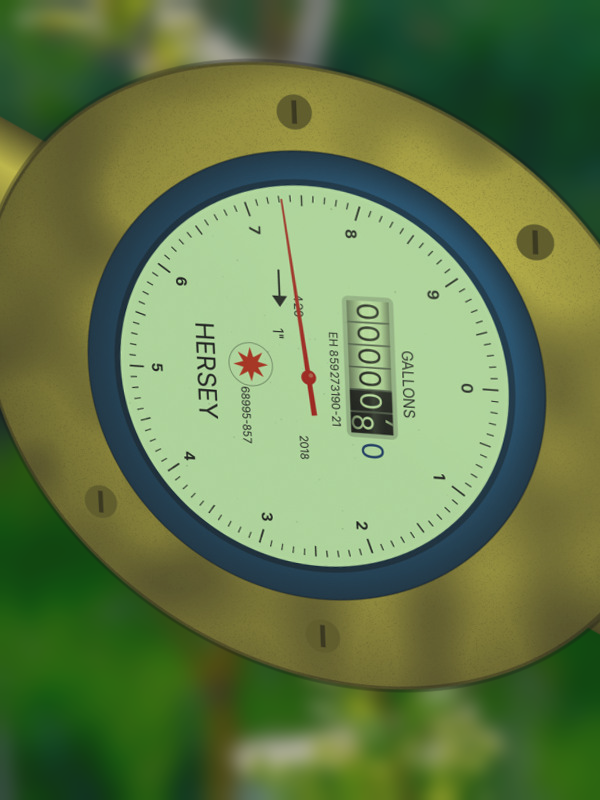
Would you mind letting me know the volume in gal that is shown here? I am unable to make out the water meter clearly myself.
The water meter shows 77.3 gal
